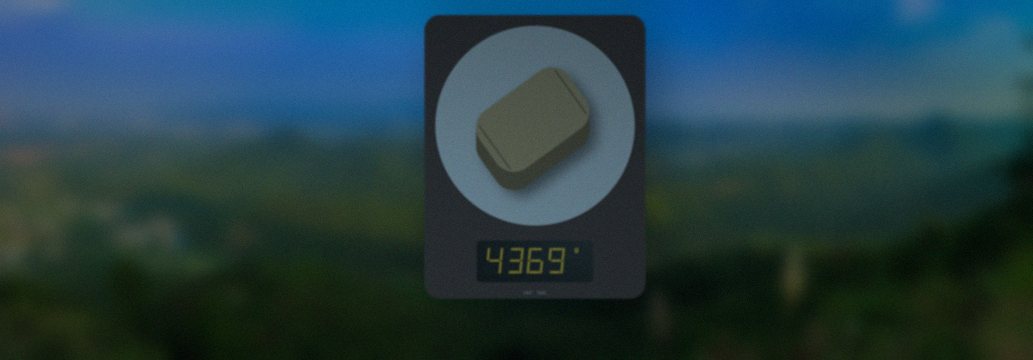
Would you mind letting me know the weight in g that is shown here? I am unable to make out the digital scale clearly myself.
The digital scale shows 4369 g
